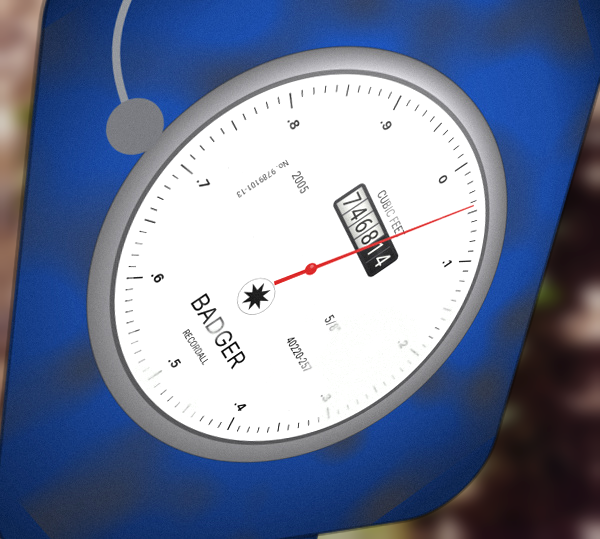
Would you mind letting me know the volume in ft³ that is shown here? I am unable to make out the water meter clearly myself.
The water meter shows 746814.04 ft³
